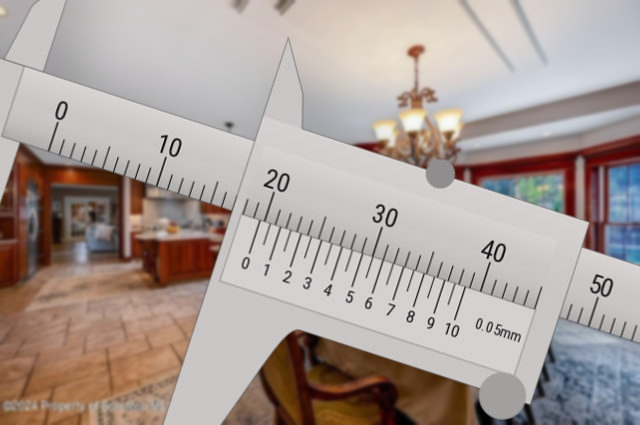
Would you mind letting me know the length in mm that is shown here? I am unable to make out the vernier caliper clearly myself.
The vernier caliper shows 19.6 mm
